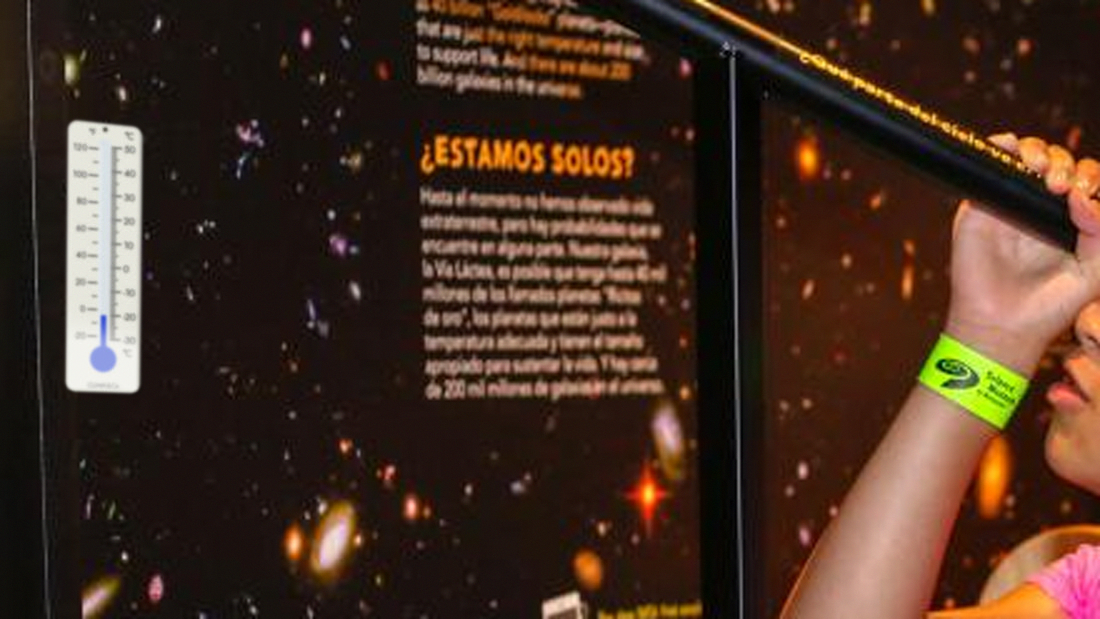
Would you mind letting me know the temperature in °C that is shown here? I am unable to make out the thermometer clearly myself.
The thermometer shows -20 °C
